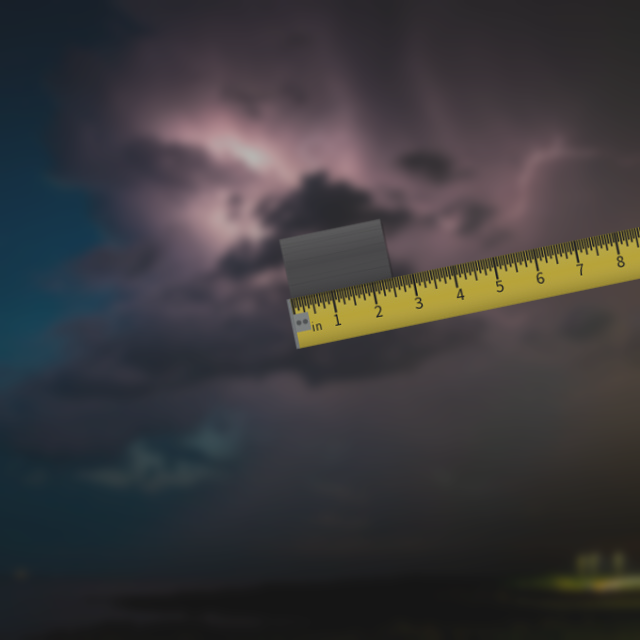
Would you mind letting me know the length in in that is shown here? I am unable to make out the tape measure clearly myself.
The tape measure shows 2.5 in
